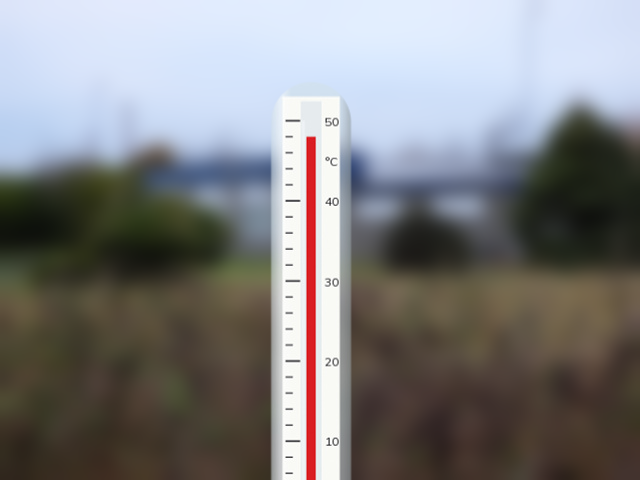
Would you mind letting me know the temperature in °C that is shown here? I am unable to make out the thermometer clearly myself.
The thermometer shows 48 °C
